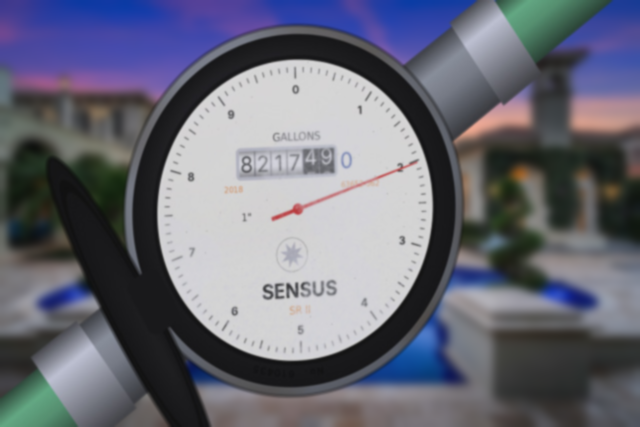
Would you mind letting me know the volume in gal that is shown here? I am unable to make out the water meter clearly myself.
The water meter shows 8217492.0 gal
